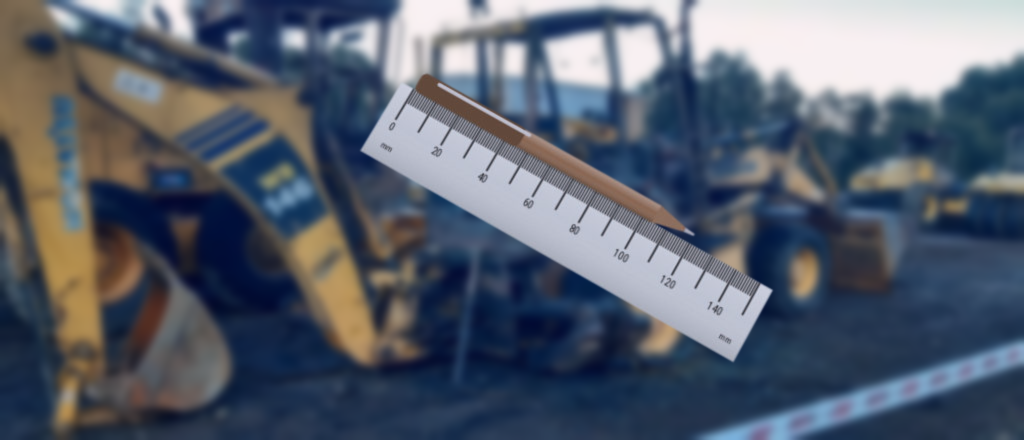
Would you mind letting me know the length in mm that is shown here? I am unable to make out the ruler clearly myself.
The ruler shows 120 mm
